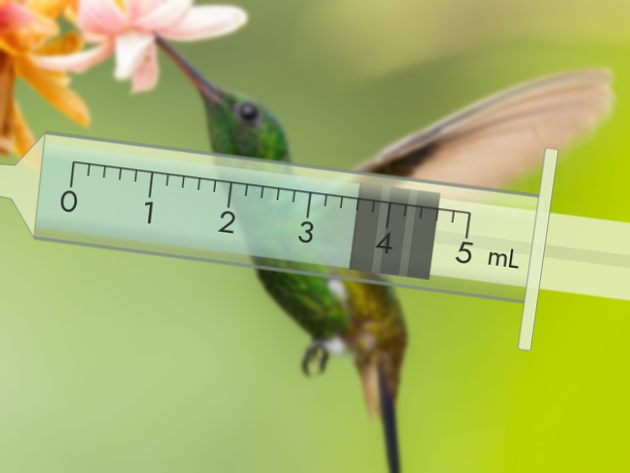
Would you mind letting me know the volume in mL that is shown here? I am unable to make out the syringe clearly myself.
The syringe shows 3.6 mL
